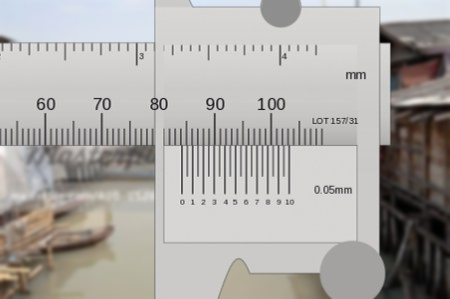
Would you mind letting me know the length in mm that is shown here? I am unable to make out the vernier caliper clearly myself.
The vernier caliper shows 84.2 mm
